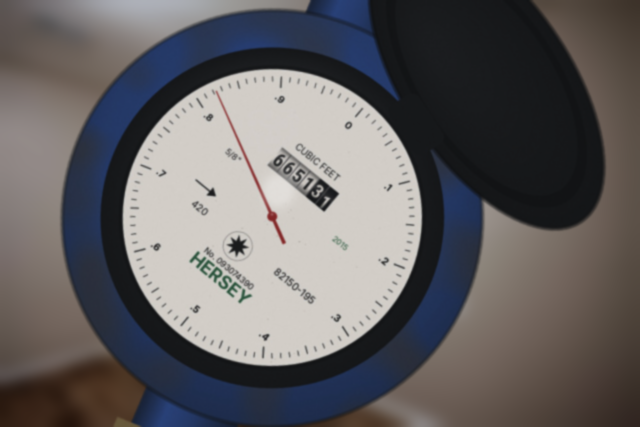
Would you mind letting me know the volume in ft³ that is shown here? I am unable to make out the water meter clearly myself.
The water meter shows 665130.82 ft³
